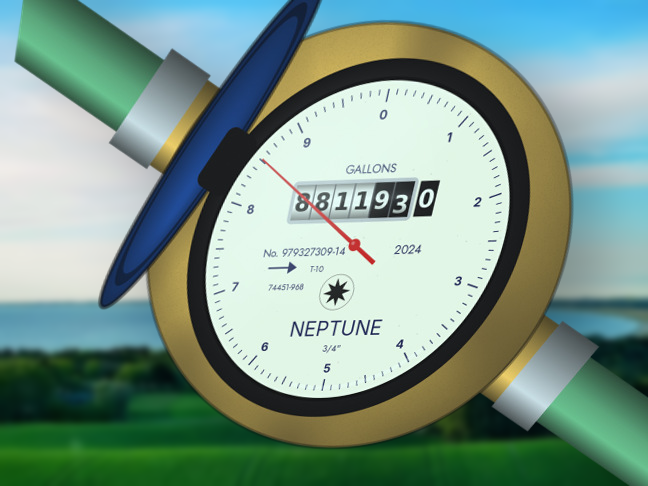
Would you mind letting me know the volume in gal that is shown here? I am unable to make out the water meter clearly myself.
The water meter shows 8811928.5 gal
